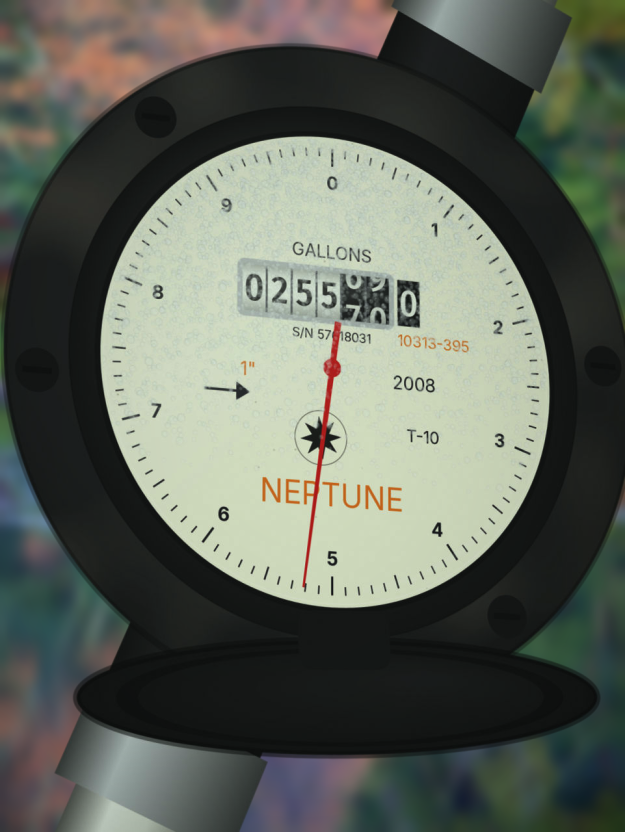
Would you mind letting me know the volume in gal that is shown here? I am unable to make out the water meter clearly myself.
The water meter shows 255695.2 gal
